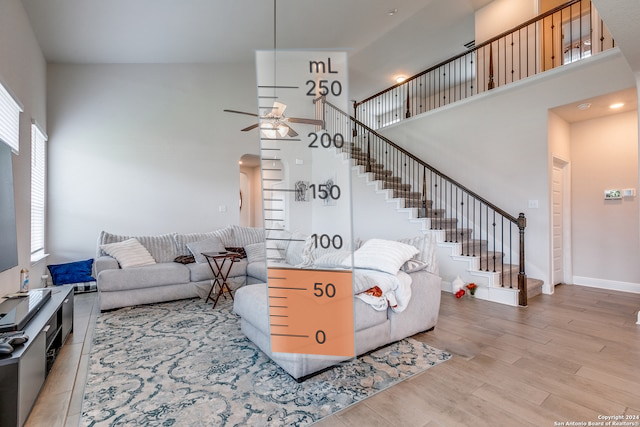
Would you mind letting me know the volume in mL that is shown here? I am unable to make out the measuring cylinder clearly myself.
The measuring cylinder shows 70 mL
